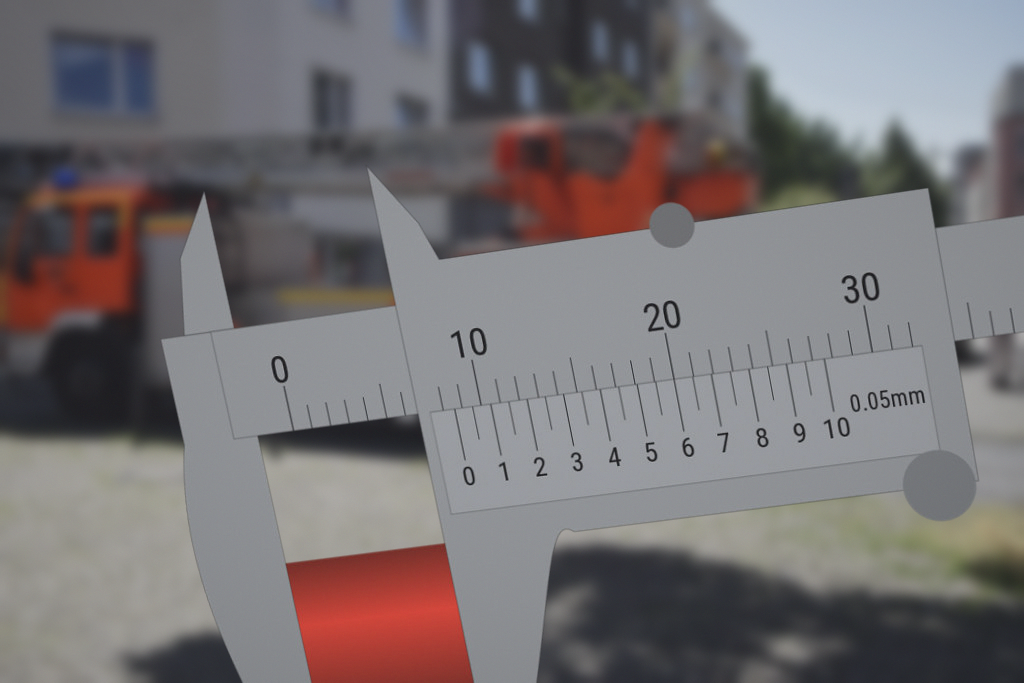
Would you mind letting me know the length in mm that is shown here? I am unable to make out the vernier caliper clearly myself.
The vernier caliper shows 8.6 mm
